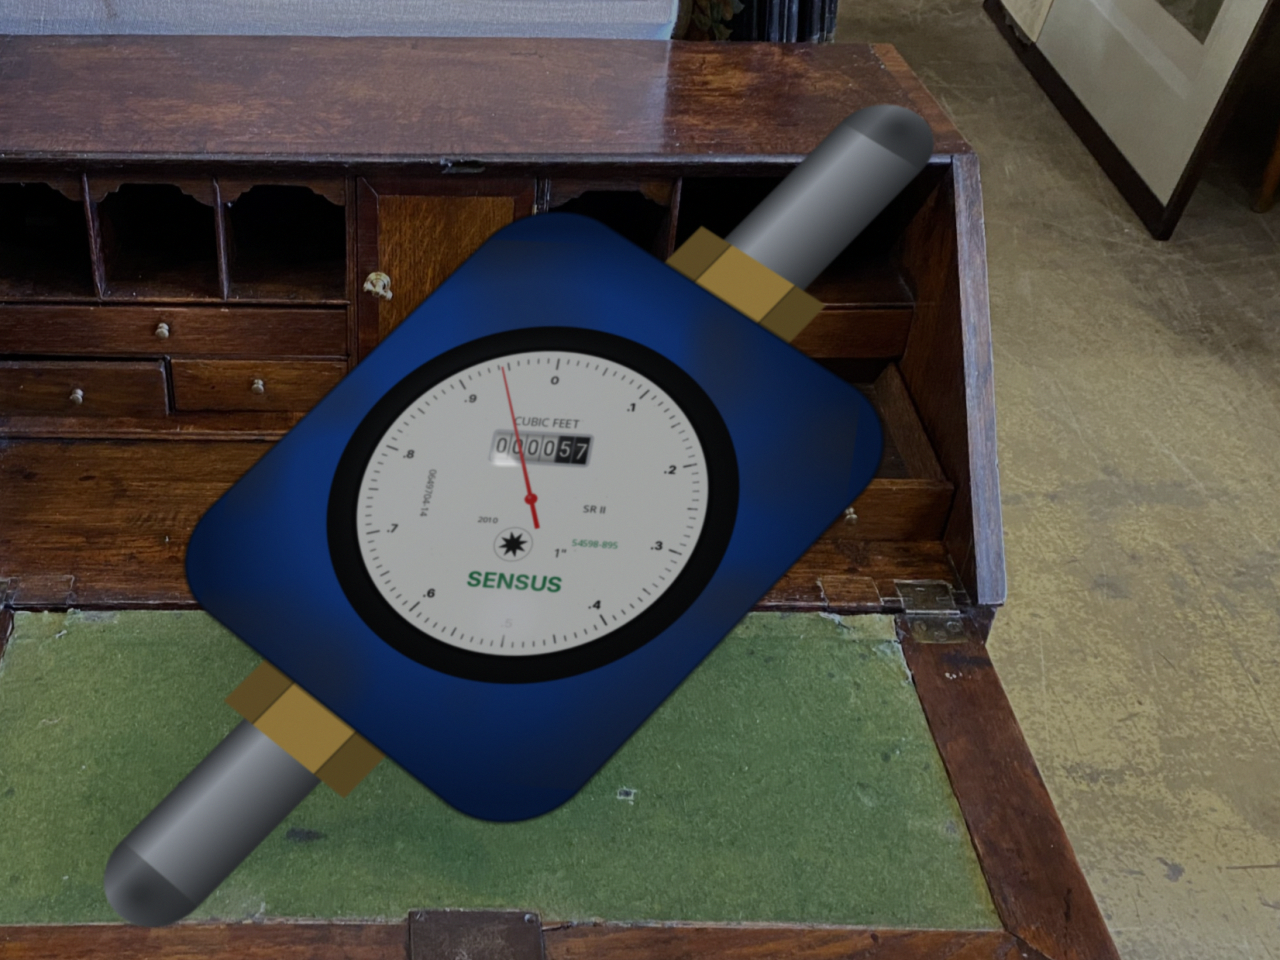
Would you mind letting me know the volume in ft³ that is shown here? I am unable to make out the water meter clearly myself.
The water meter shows 56.94 ft³
